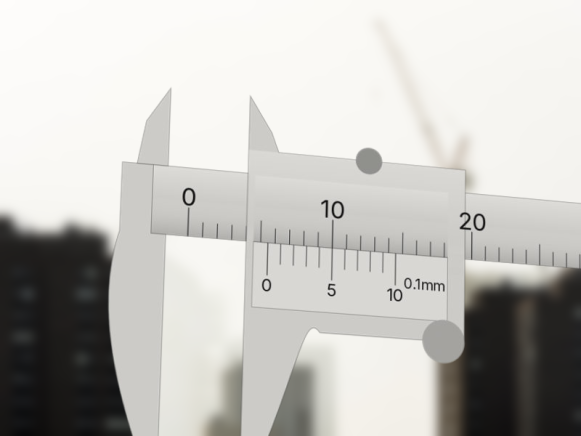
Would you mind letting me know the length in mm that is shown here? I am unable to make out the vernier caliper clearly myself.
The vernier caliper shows 5.5 mm
